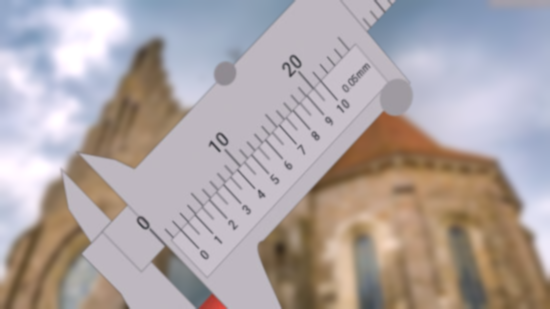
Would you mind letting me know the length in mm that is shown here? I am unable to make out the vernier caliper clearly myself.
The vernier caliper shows 2.0 mm
